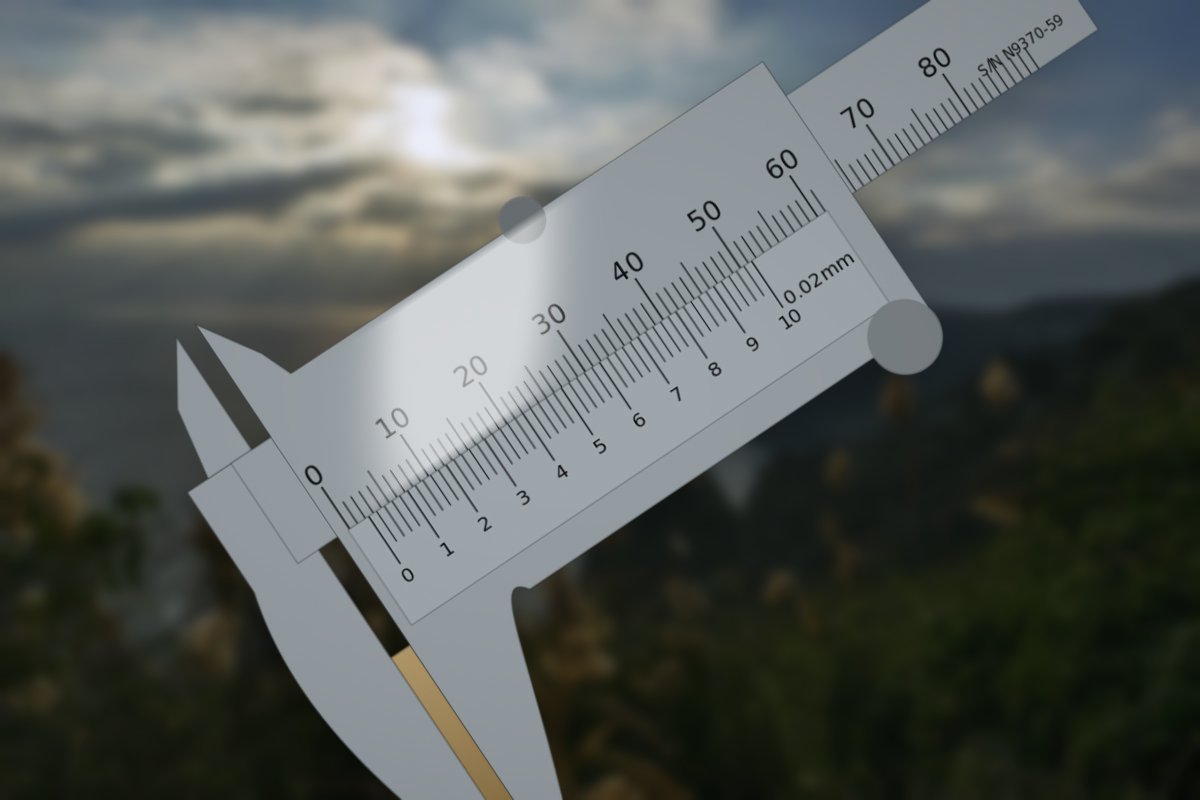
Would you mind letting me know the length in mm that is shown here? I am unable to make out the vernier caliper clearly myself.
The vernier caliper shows 2.4 mm
